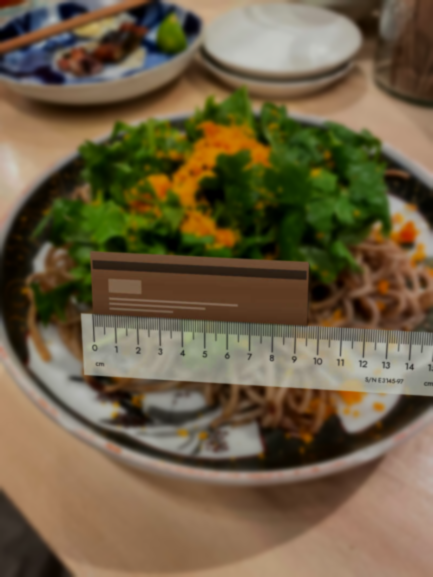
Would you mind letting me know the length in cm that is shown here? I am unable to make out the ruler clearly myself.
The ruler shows 9.5 cm
